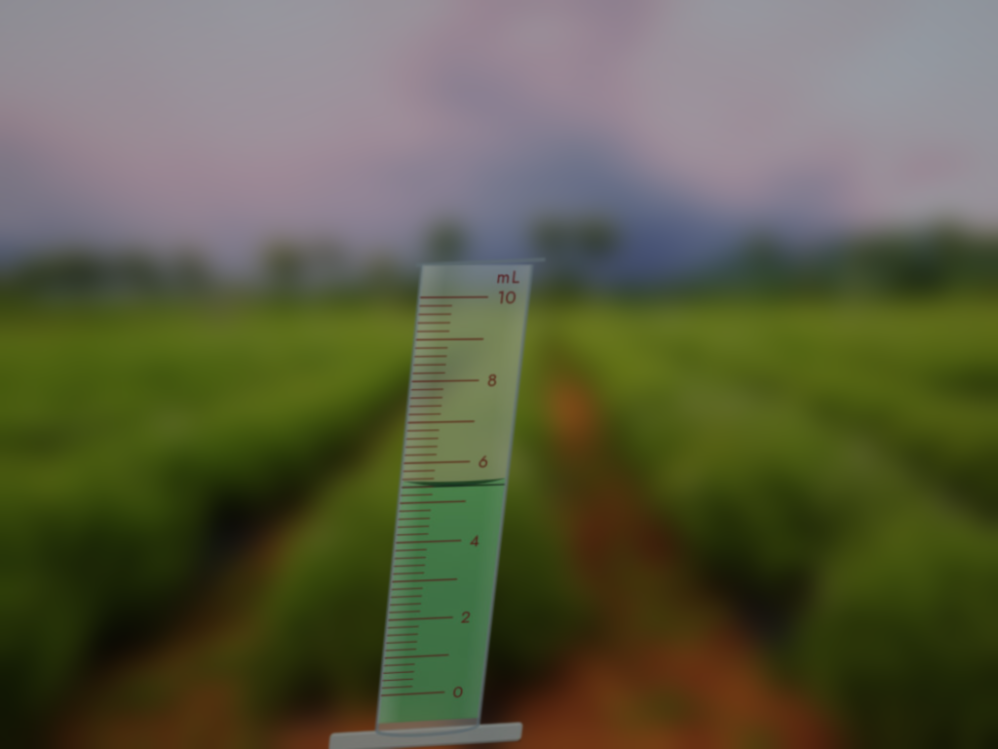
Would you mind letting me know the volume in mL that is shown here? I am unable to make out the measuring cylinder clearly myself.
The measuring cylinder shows 5.4 mL
